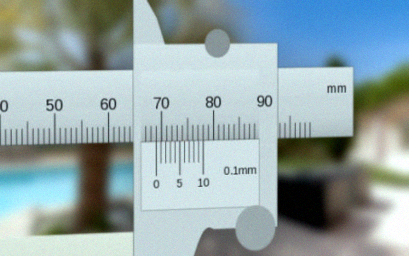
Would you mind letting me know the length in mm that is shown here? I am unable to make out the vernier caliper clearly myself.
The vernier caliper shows 69.0 mm
